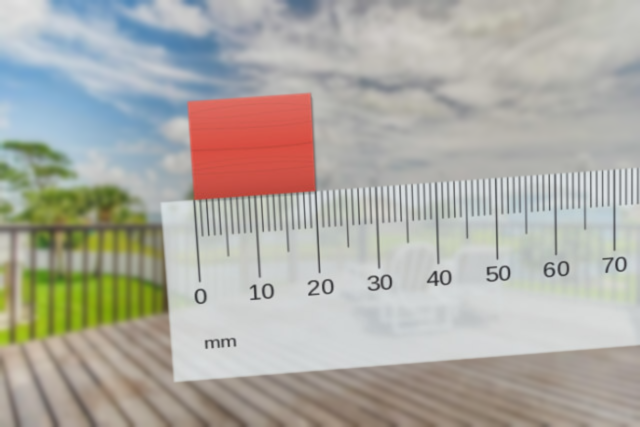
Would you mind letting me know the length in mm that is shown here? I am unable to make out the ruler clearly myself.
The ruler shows 20 mm
